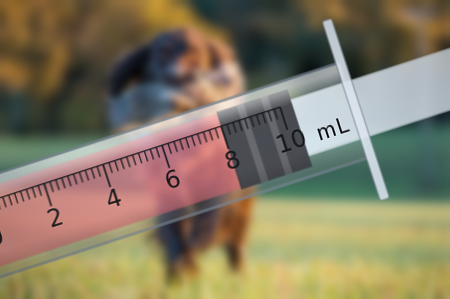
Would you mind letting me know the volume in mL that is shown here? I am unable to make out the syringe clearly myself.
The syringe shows 8 mL
